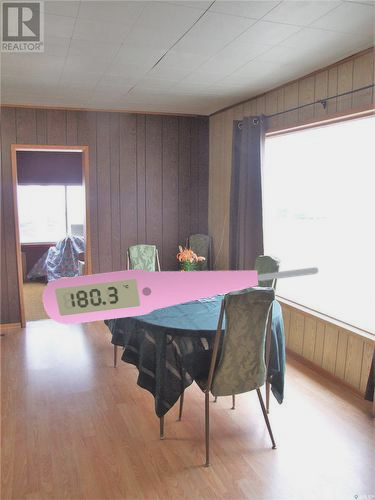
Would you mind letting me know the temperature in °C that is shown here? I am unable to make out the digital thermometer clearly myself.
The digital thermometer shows 180.3 °C
